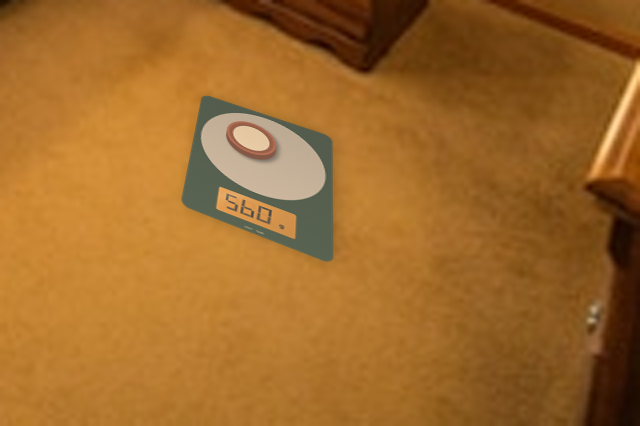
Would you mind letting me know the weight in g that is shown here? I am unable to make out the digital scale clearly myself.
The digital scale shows 560 g
